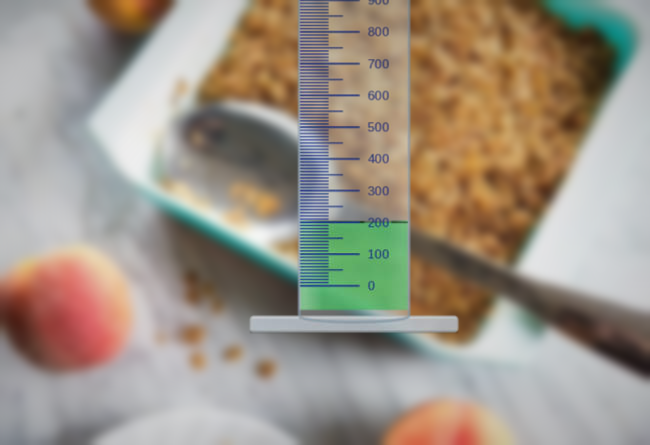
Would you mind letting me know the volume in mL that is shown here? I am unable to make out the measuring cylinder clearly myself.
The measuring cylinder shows 200 mL
